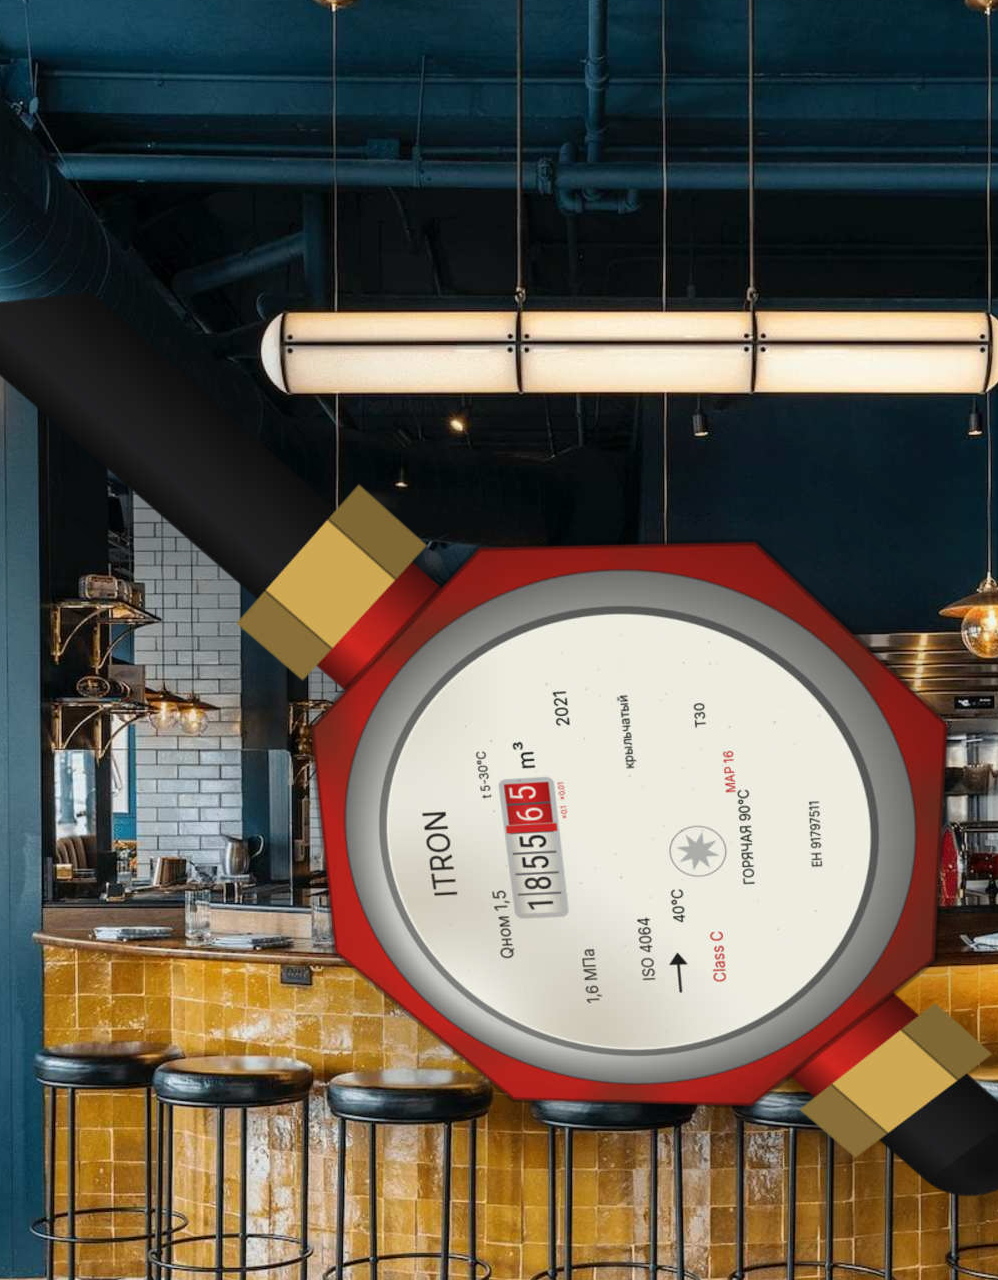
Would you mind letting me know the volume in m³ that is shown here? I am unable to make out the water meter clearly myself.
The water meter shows 1855.65 m³
